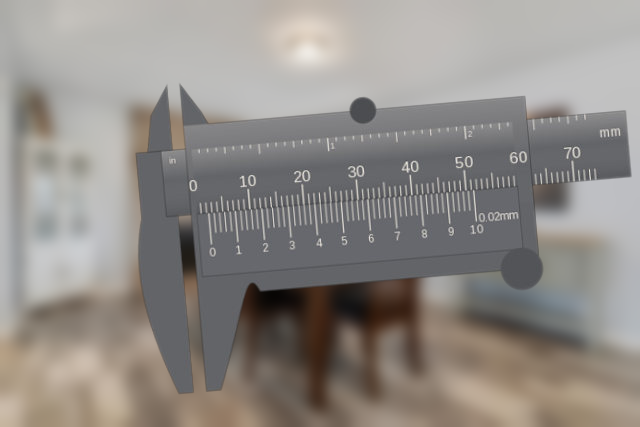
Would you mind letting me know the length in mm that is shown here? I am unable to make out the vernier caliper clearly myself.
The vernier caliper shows 2.4 mm
